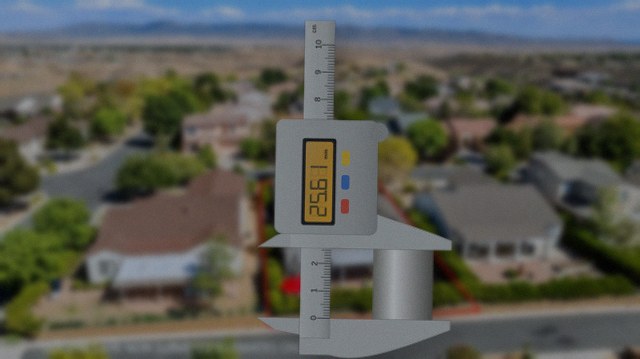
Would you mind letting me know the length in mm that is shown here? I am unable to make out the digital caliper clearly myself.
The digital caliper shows 25.61 mm
